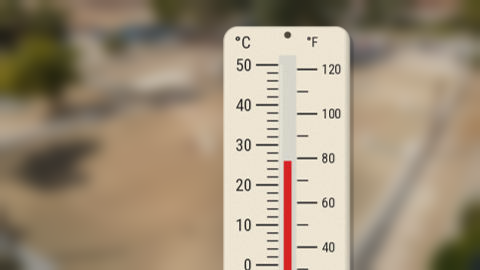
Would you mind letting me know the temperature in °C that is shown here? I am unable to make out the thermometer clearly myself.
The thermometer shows 26 °C
